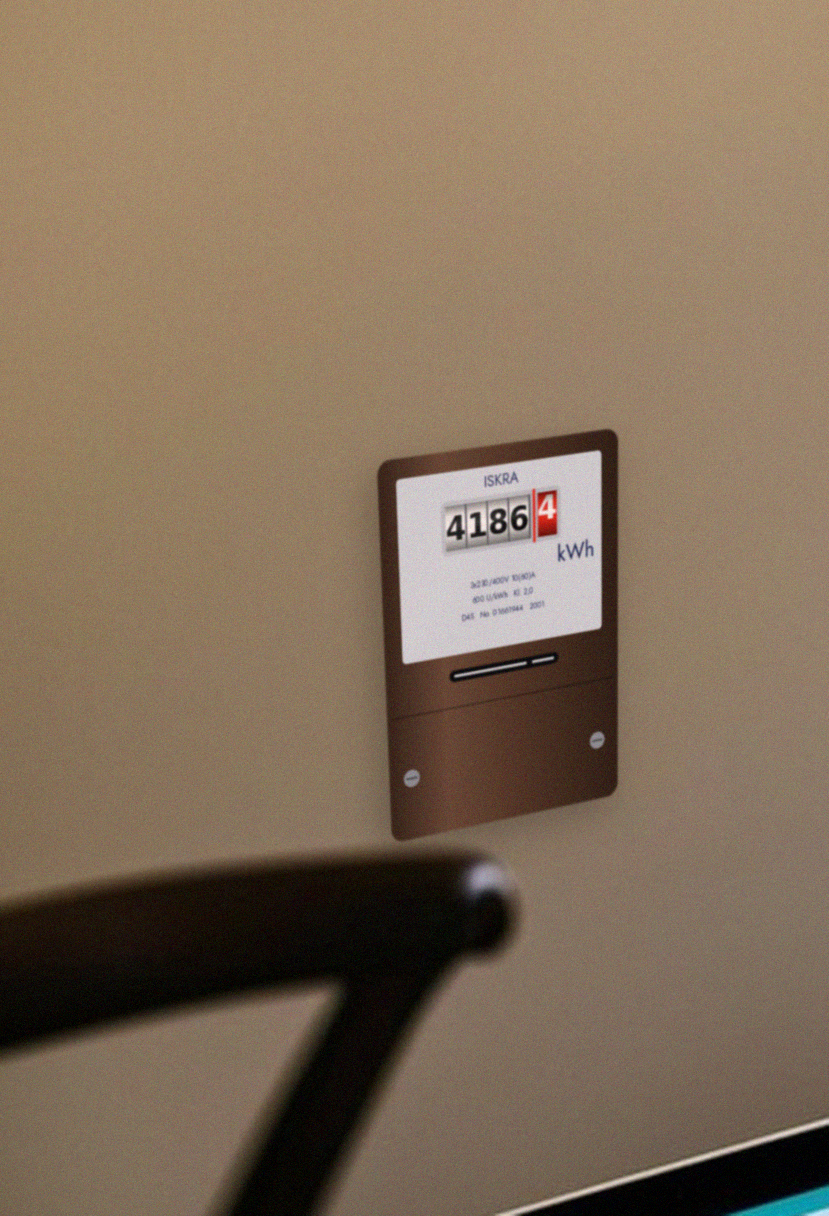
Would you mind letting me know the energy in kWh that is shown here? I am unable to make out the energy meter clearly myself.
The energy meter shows 4186.4 kWh
